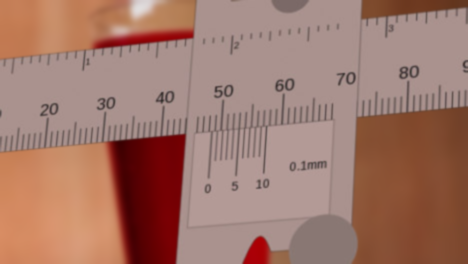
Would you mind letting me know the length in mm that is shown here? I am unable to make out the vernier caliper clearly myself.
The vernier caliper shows 48.5 mm
